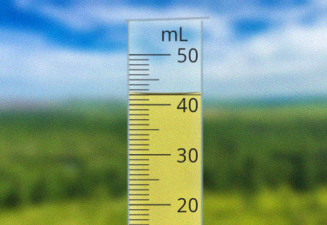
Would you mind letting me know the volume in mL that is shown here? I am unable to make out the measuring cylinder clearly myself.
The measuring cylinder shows 42 mL
